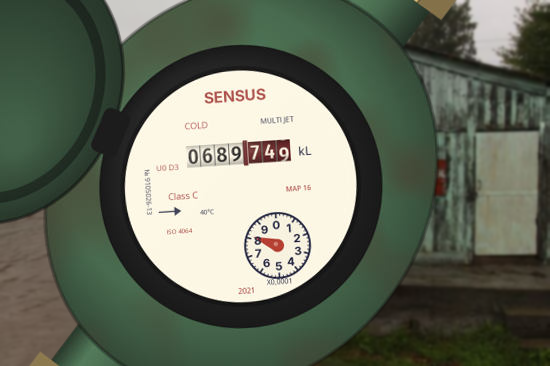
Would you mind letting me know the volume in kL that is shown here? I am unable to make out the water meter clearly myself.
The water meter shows 689.7488 kL
